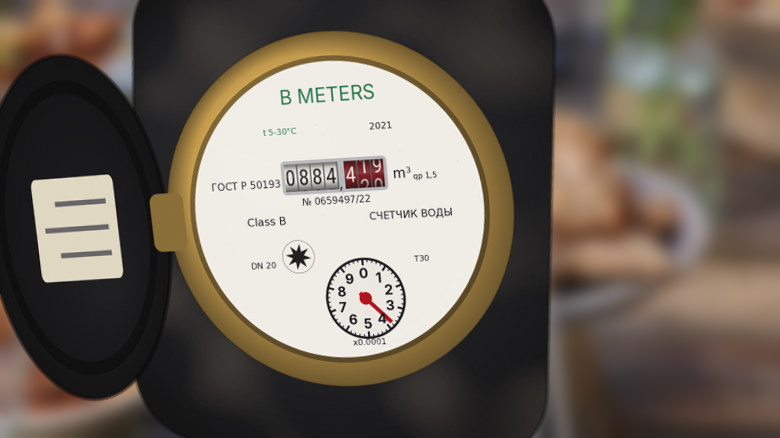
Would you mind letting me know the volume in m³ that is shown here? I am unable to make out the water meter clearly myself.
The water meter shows 884.4193 m³
